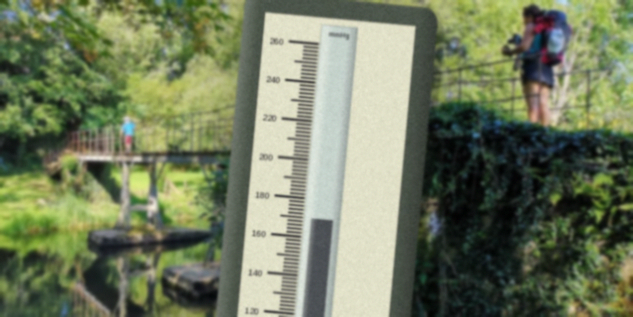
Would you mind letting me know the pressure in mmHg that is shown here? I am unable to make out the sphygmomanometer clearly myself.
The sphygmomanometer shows 170 mmHg
